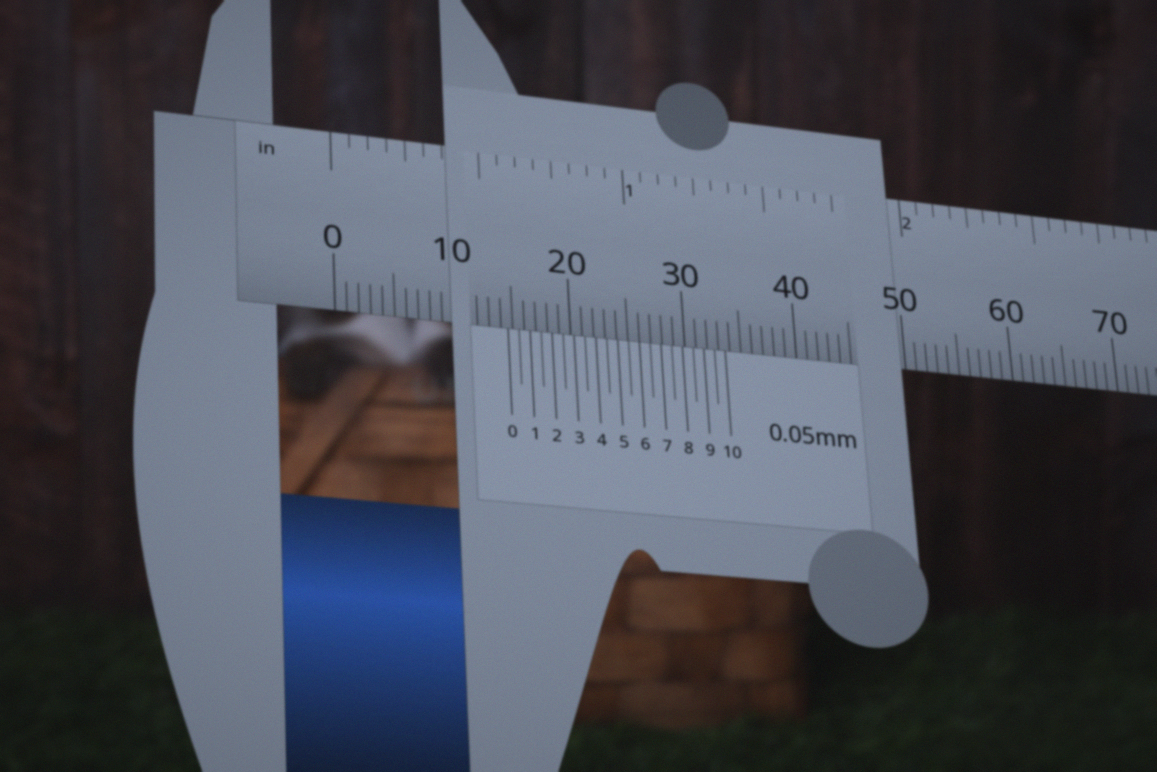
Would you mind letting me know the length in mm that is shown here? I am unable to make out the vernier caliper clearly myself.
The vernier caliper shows 14.6 mm
